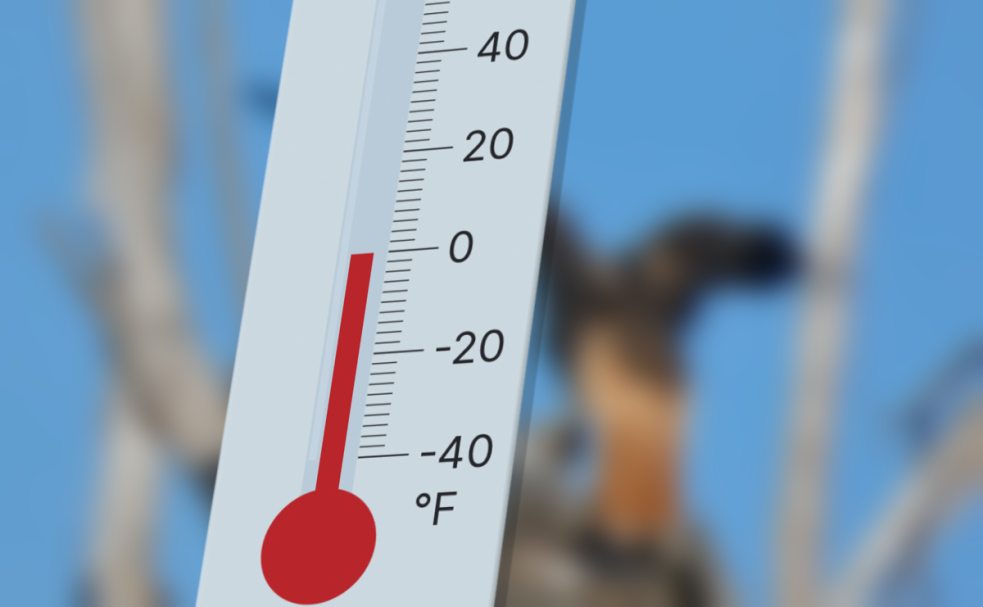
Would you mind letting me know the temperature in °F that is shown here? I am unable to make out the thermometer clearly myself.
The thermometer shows 0 °F
